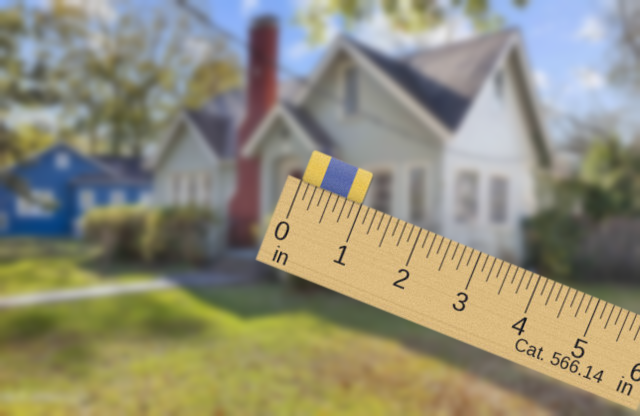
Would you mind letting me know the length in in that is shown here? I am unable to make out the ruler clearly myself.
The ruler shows 1 in
